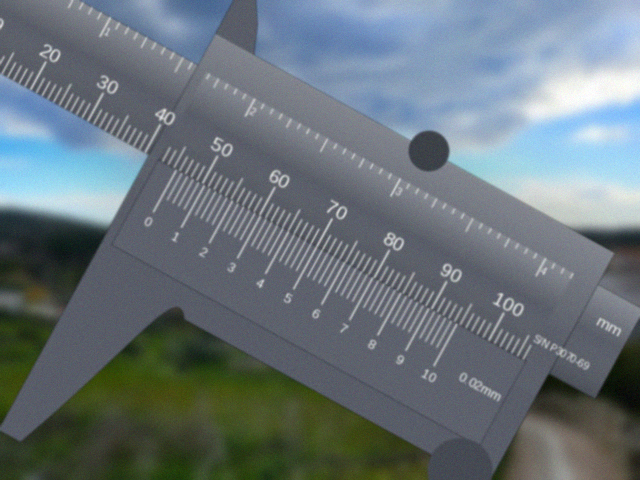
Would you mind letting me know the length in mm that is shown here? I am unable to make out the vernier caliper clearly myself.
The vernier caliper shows 45.5 mm
